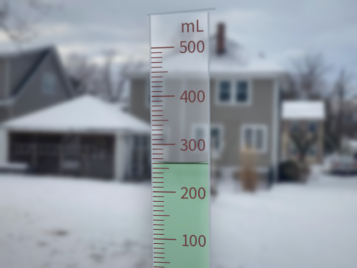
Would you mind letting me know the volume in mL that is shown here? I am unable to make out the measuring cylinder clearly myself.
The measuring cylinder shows 260 mL
